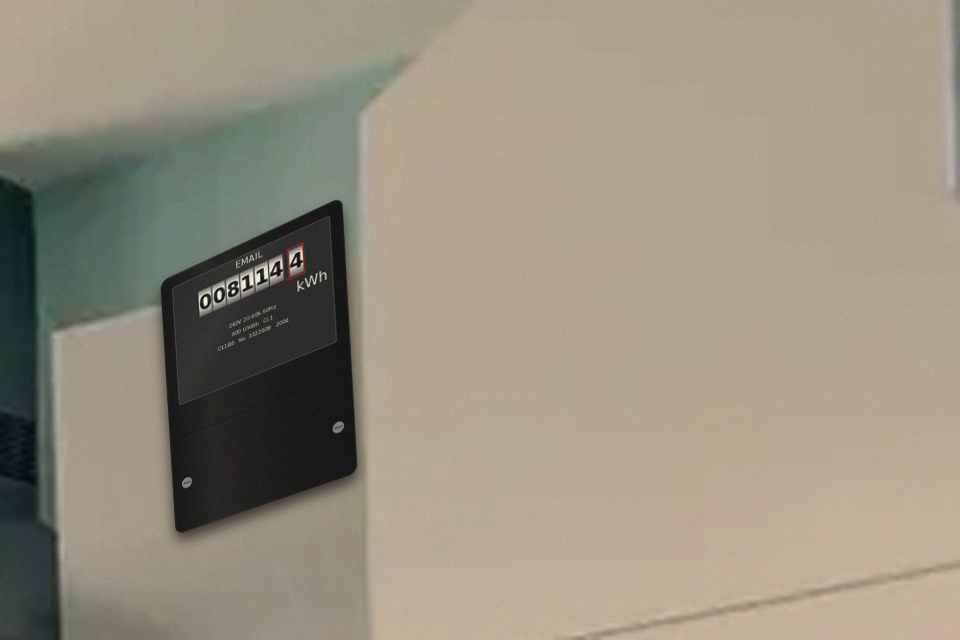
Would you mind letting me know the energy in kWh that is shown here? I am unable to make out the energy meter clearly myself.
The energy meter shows 8114.4 kWh
